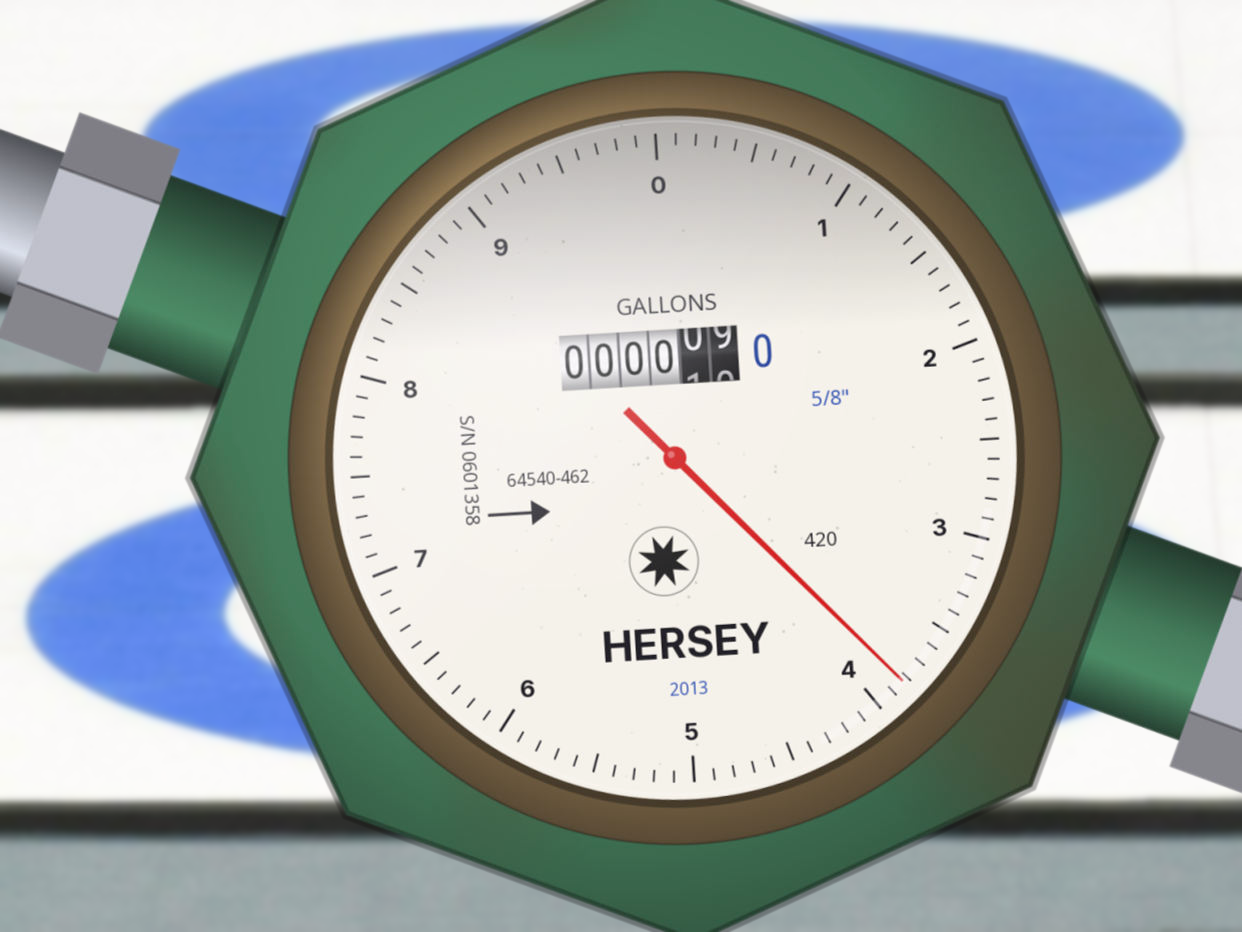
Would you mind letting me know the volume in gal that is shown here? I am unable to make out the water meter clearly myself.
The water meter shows 93.8 gal
